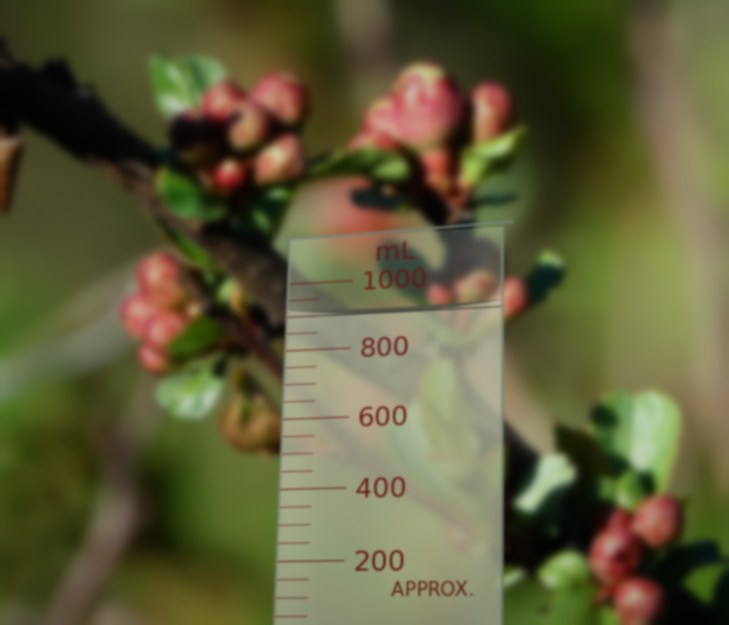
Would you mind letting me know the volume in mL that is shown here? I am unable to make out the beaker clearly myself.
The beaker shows 900 mL
